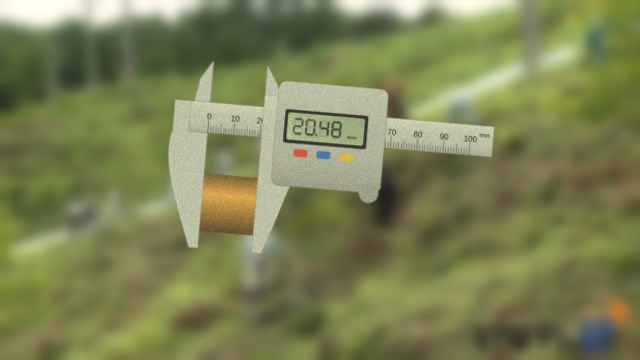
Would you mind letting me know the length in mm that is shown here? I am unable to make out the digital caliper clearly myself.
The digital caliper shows 20.48 mm
